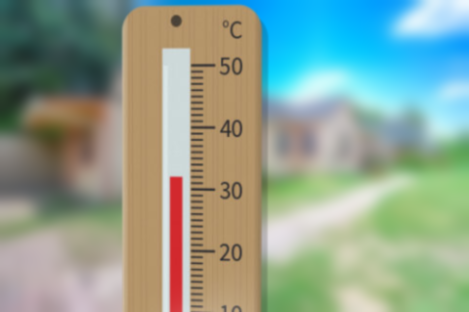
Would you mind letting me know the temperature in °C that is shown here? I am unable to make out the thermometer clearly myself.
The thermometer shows 32 °C
